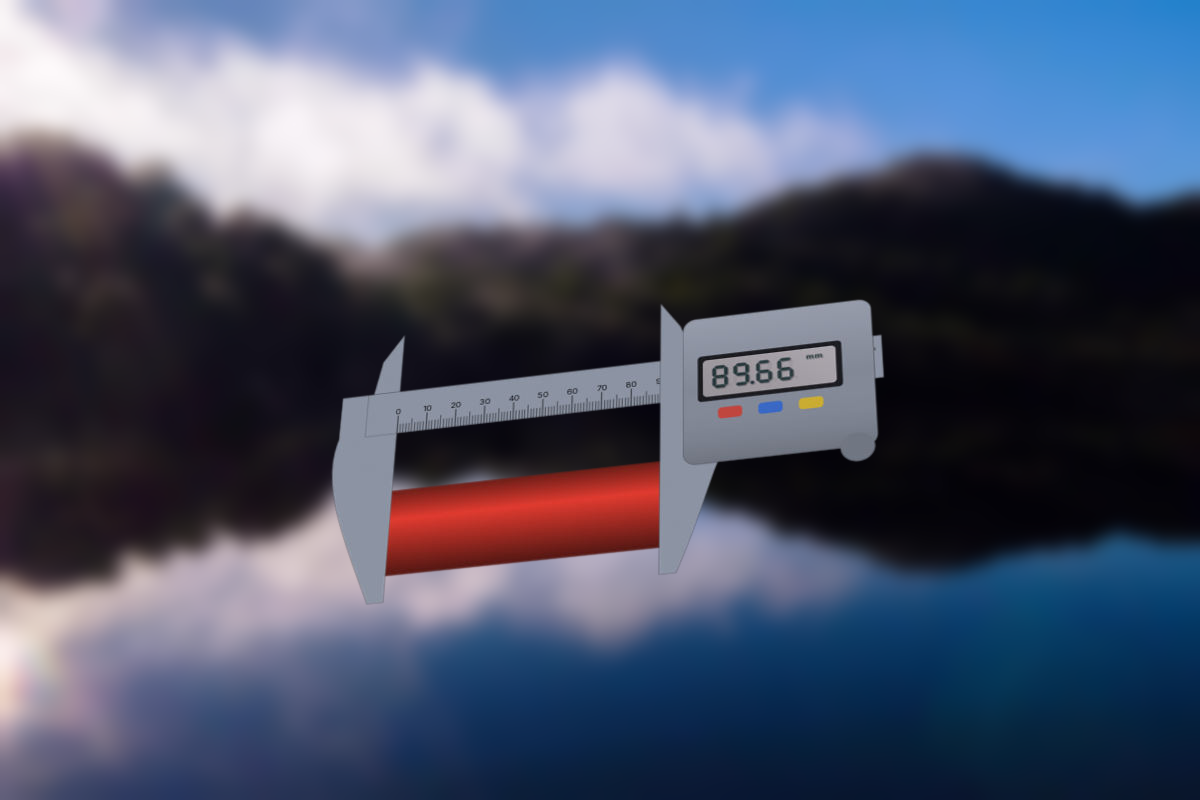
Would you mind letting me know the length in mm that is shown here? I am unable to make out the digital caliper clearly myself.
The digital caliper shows 89.66 mm
